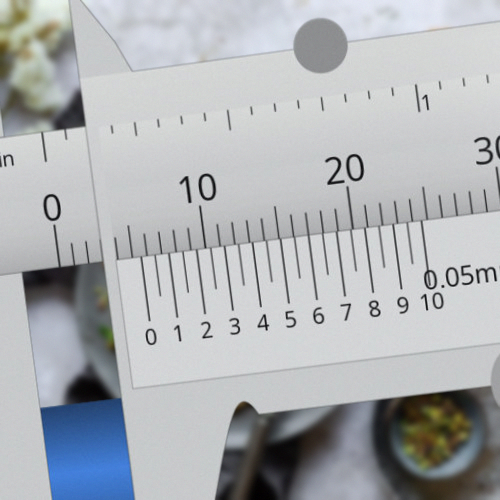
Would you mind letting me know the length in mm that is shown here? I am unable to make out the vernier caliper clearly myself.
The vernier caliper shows 5.6 mm
